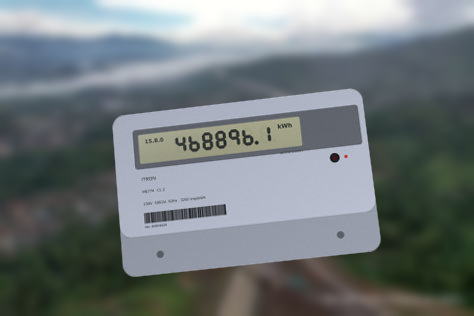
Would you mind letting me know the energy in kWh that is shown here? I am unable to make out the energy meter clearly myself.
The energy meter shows 468896.1 kWh
